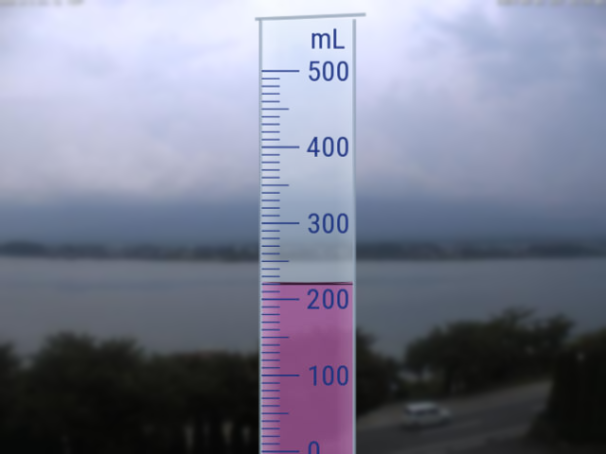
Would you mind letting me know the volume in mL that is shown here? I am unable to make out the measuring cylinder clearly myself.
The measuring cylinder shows 220 mL
